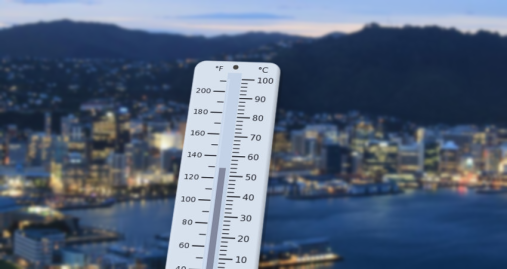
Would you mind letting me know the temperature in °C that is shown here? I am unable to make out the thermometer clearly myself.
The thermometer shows 54 °C
